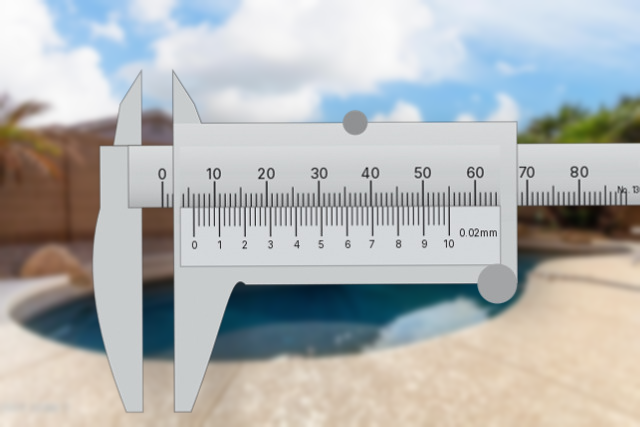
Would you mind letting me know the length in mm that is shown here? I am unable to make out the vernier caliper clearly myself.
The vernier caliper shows 6.0 mm
